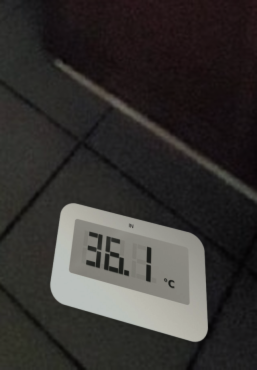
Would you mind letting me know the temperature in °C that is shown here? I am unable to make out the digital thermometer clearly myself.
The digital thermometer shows 36.1 °C
